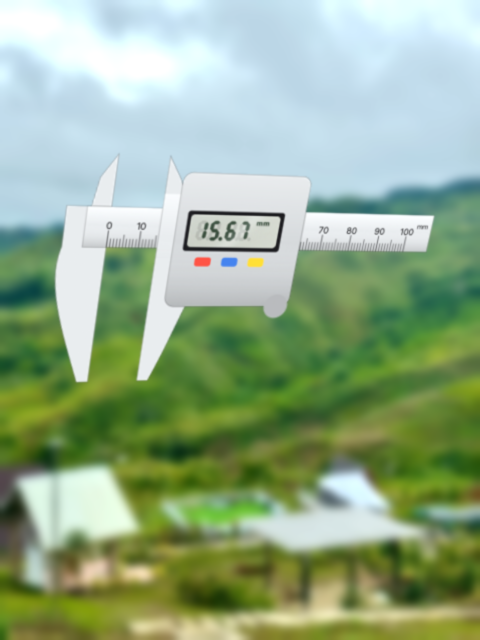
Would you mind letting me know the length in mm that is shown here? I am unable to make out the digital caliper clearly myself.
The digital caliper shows 15.67 mm
